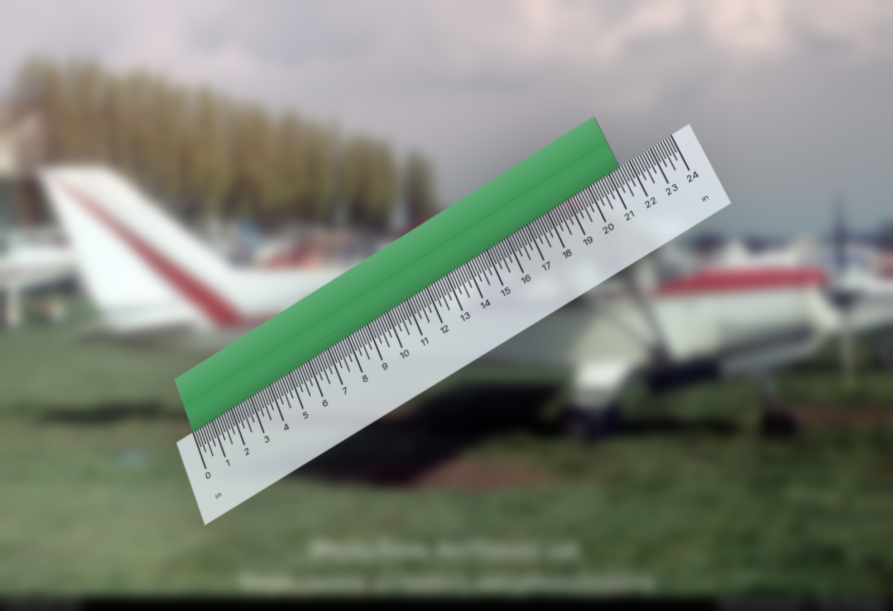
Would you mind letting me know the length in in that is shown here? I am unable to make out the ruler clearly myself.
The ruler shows 21.5 in
